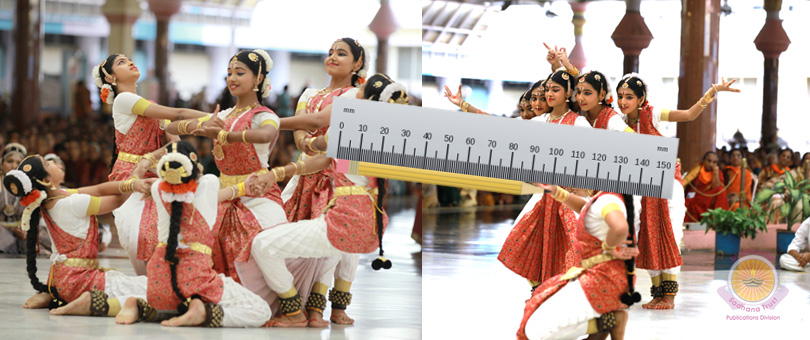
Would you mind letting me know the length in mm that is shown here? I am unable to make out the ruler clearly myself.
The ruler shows 100 mm
